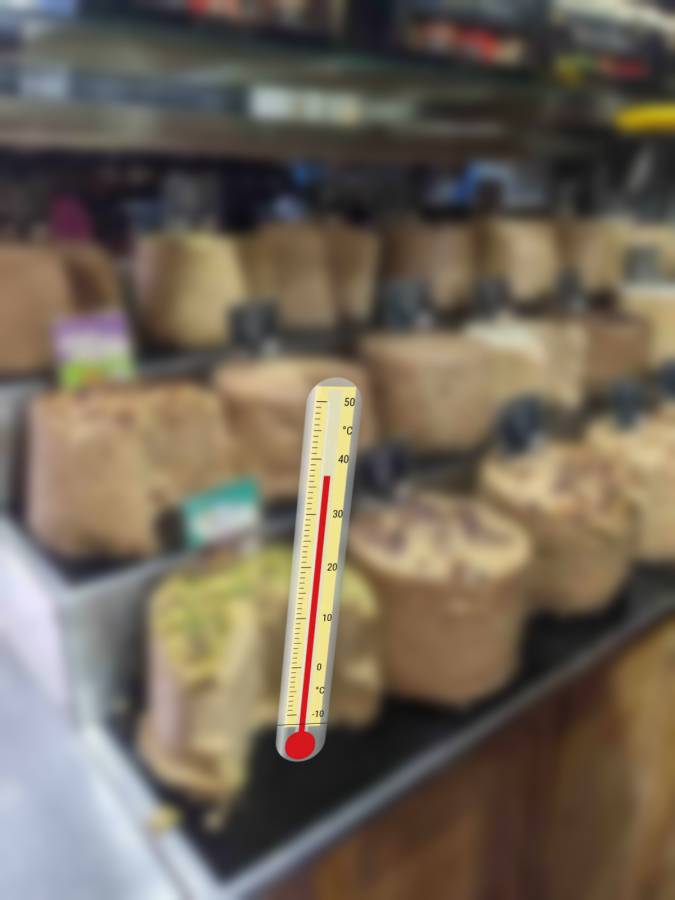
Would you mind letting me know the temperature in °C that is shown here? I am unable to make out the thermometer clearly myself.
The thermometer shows 37 °C
